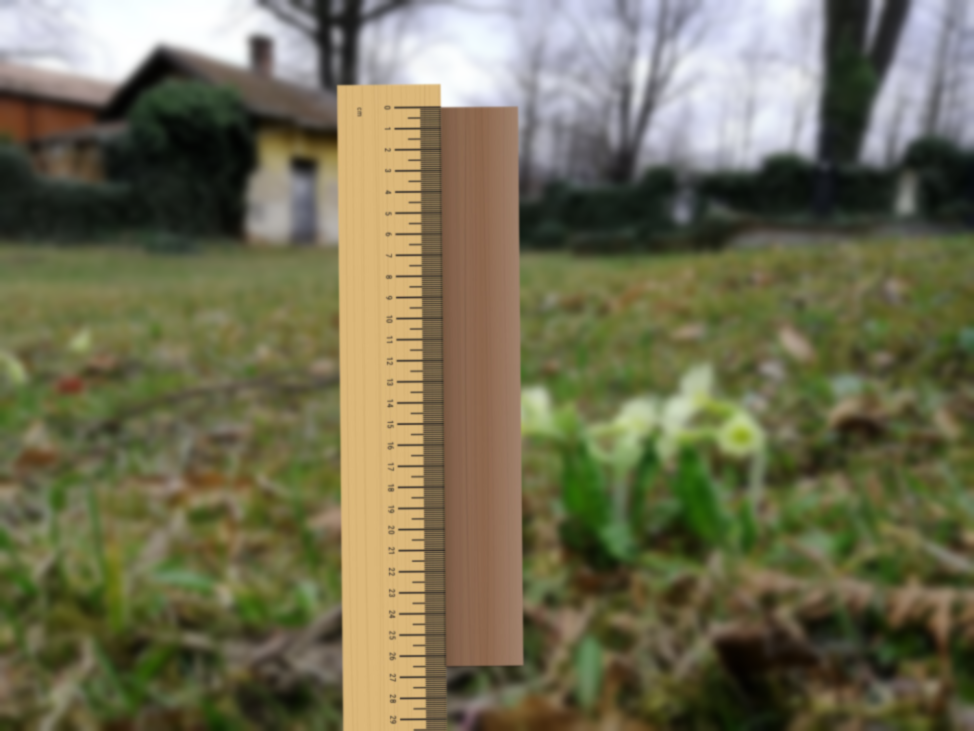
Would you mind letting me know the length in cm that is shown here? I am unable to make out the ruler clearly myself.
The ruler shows 26.5 cm
